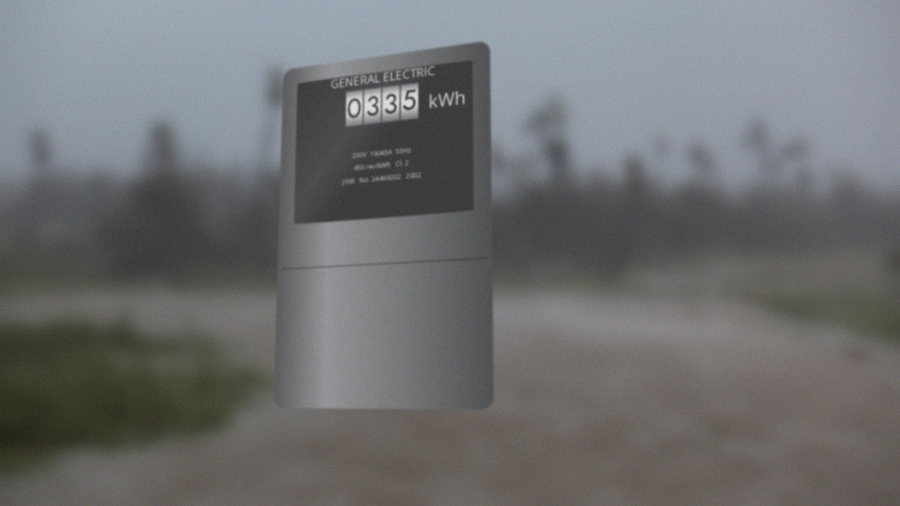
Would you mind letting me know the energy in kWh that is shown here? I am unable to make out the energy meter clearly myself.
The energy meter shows 335 kWh
